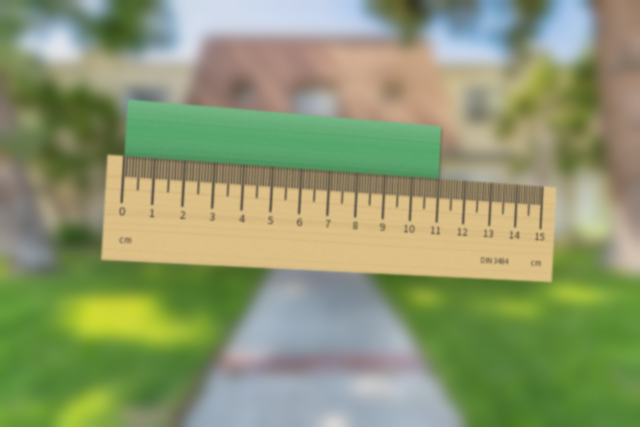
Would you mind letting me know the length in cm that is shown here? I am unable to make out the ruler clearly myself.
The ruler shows 11 cm
